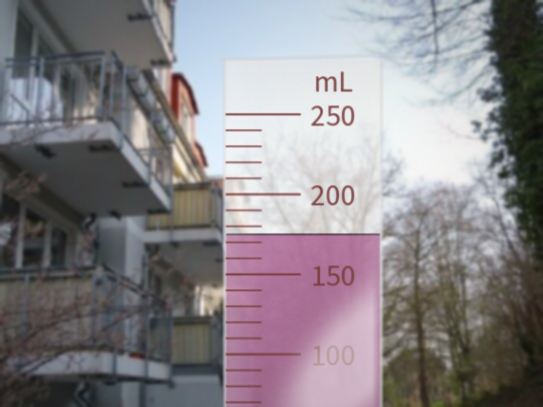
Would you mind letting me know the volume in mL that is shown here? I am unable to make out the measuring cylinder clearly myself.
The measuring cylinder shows 175 mL
